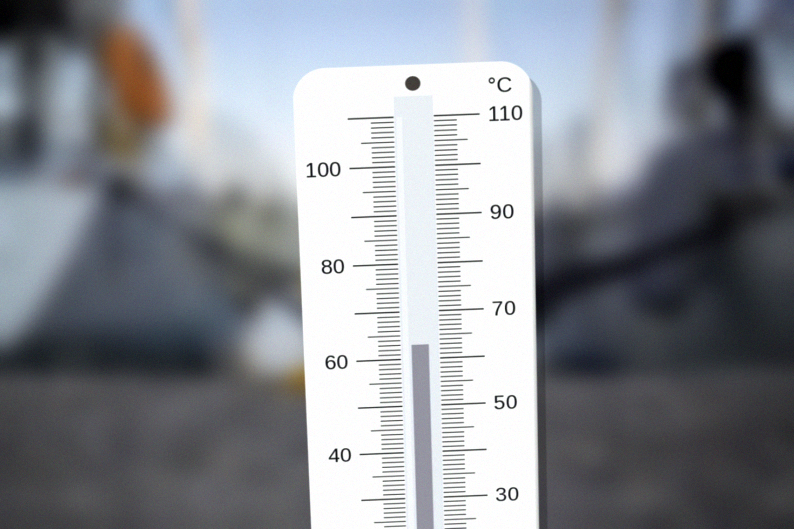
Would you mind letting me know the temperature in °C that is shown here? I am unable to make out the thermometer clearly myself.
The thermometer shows 63 °C
